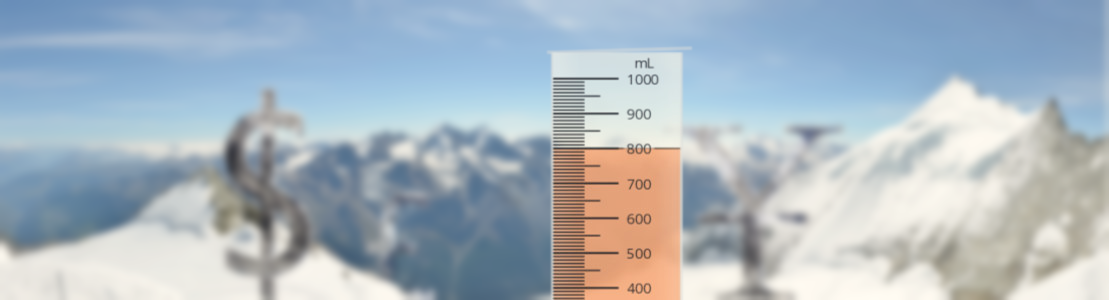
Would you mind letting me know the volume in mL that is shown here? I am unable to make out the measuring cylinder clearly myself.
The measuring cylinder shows 800 mL
